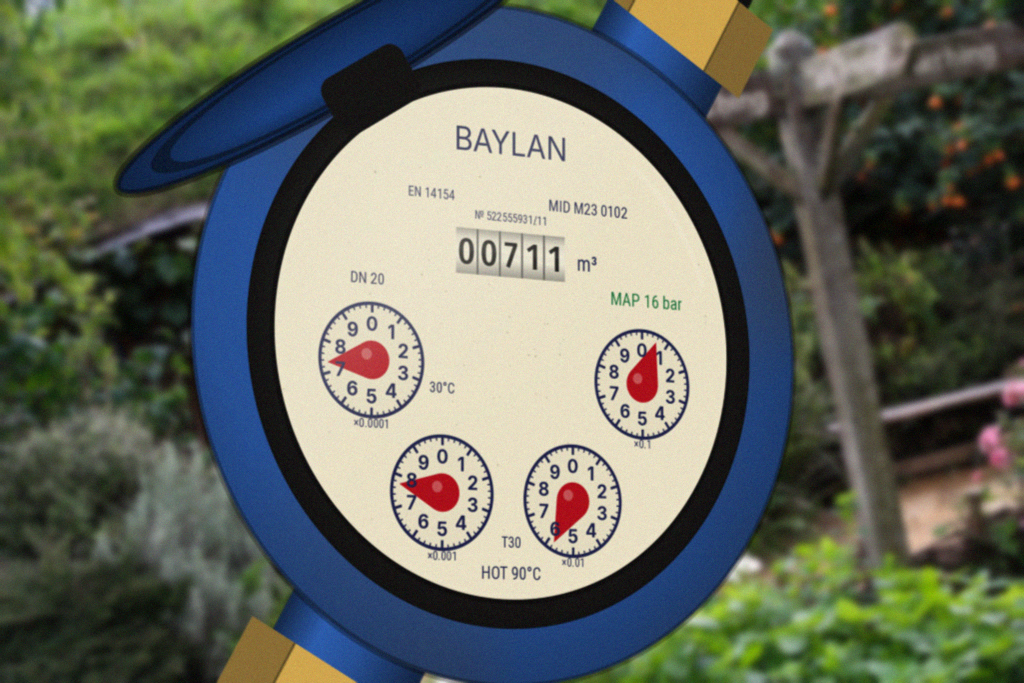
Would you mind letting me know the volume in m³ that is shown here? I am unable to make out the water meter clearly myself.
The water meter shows 711.0577 m³
